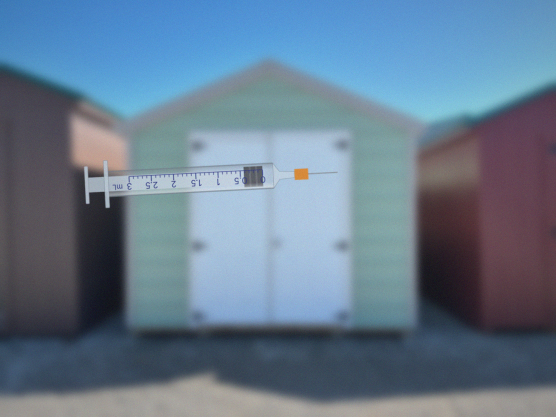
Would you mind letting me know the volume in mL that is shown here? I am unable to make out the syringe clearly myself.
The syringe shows 0 mL
